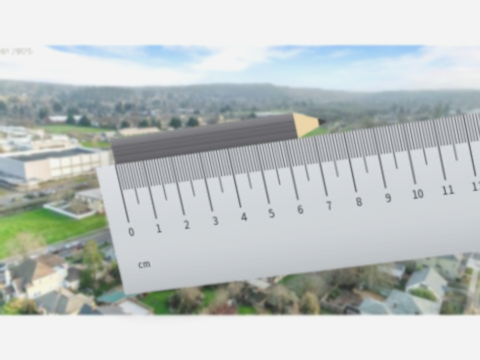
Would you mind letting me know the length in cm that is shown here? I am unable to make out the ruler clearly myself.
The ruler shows 7.5 cm
